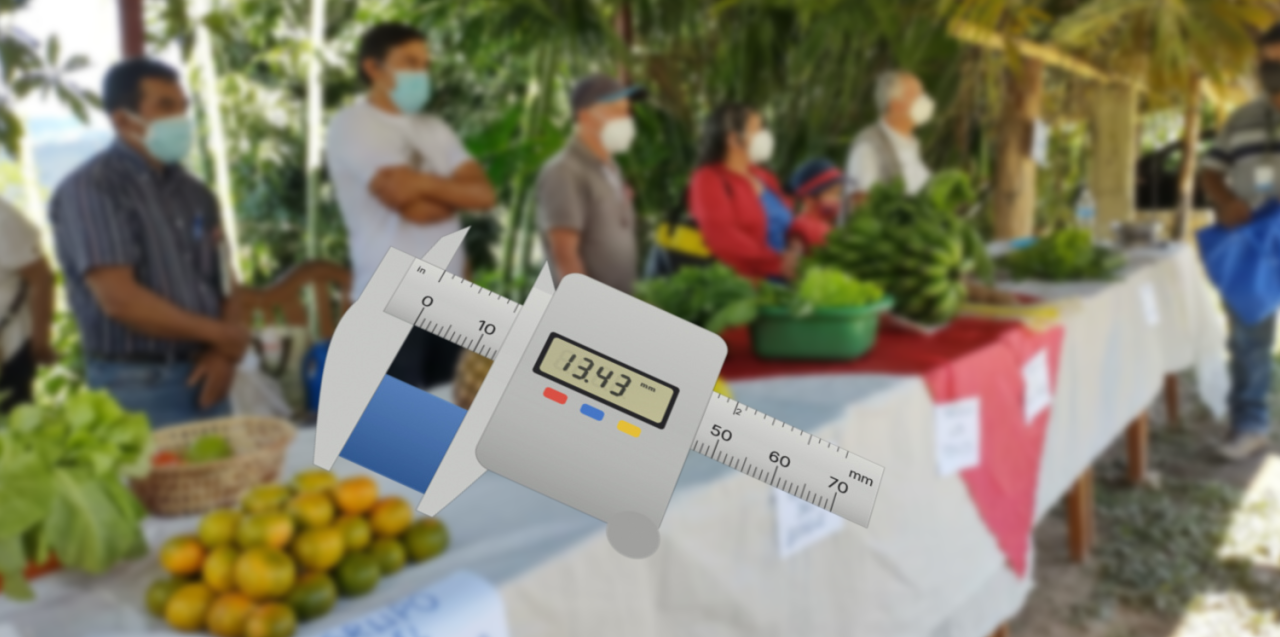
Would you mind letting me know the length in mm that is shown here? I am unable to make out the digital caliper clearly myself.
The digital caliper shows 13.43 mm
